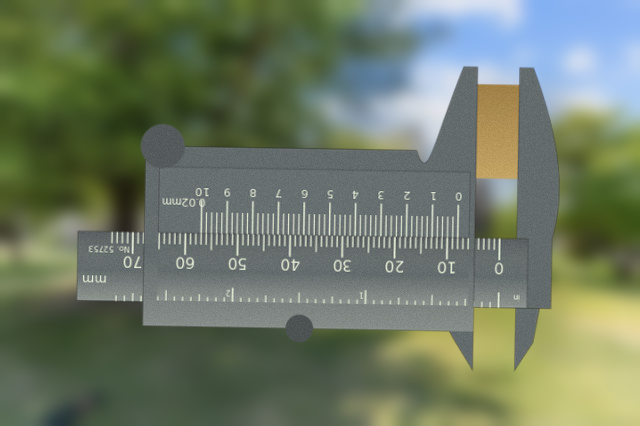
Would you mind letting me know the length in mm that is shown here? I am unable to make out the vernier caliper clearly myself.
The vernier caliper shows 8.0 mm
